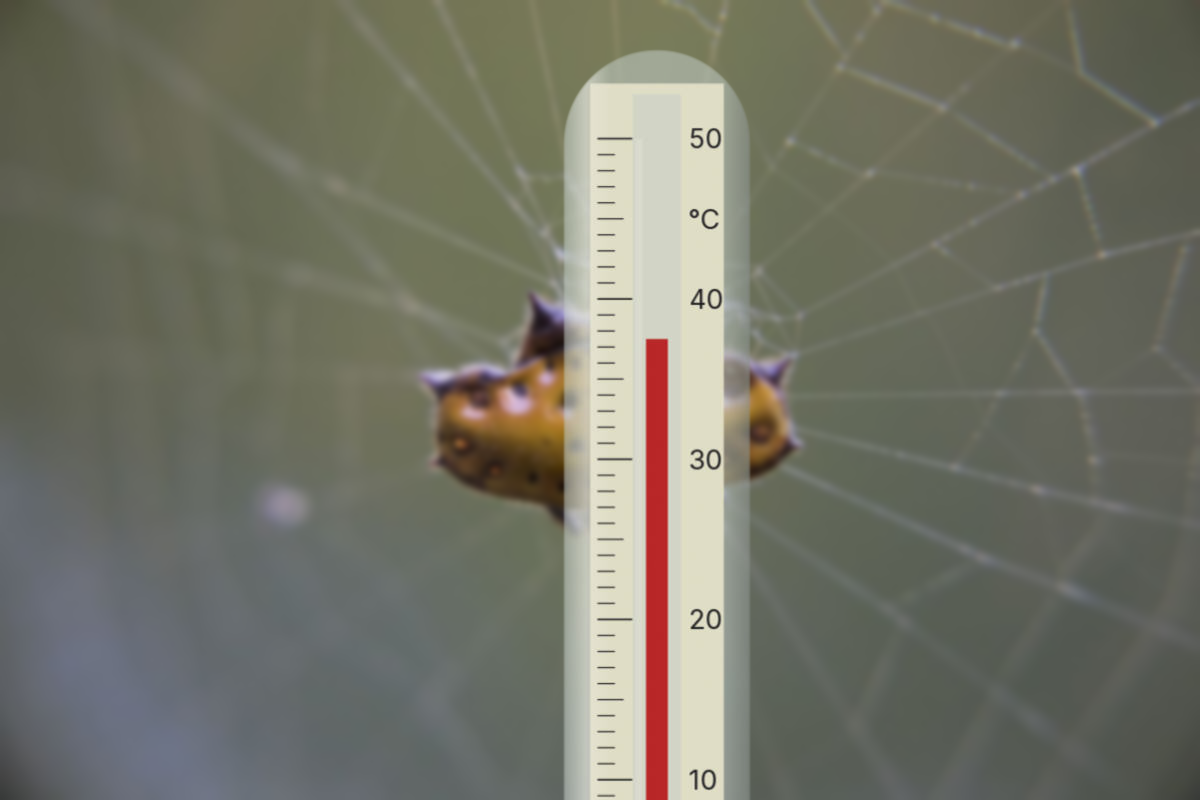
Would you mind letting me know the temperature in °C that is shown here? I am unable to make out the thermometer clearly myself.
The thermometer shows 37.5 °C
